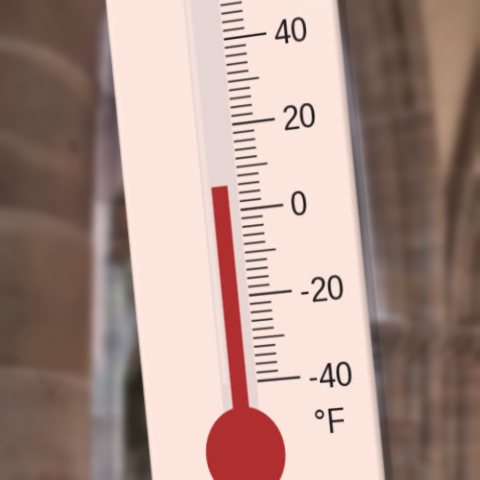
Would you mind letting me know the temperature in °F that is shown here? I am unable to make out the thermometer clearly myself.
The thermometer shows 6 °F
